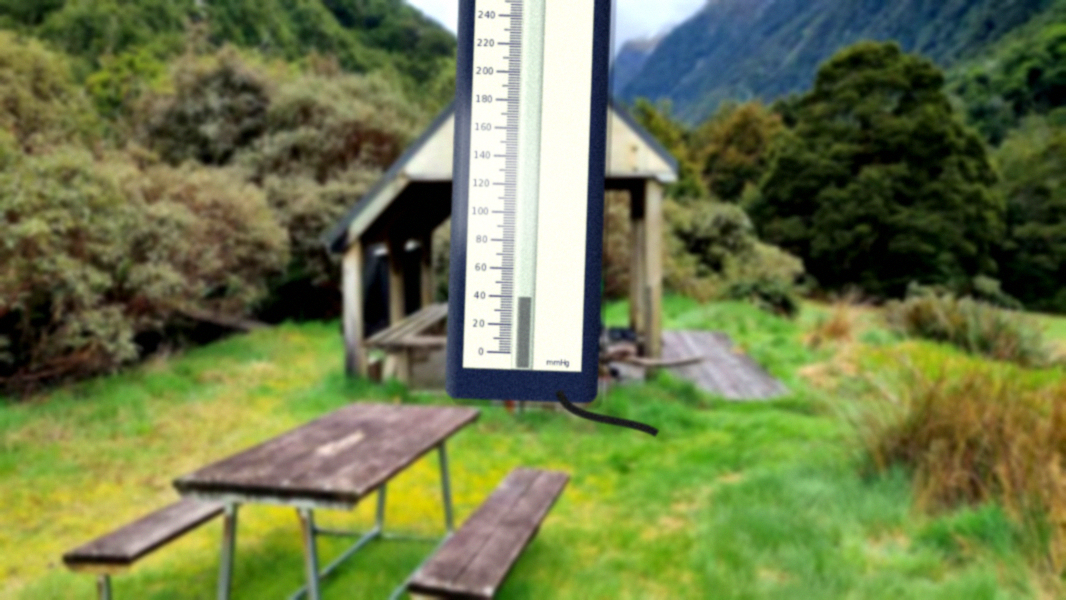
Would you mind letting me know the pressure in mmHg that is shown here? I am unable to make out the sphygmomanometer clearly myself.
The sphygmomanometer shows 40 mmHg
